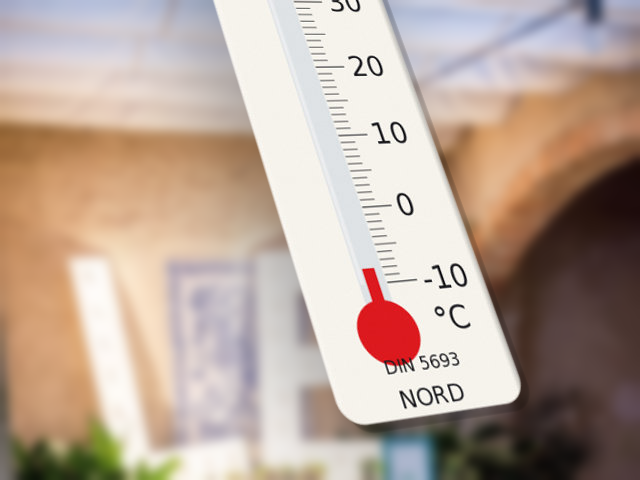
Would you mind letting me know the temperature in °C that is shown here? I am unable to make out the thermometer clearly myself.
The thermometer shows -8 °C
